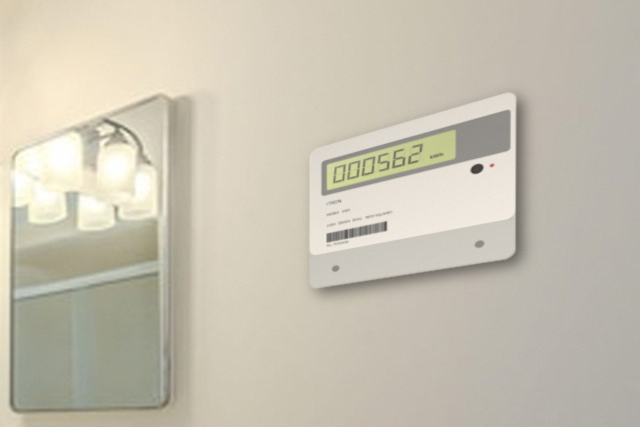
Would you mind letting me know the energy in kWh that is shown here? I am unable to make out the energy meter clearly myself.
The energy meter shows 562 kWh
